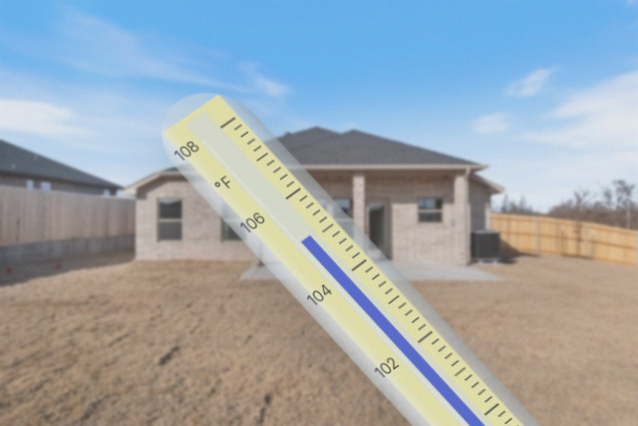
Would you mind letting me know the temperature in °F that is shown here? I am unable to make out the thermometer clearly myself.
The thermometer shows 105.1 °F
